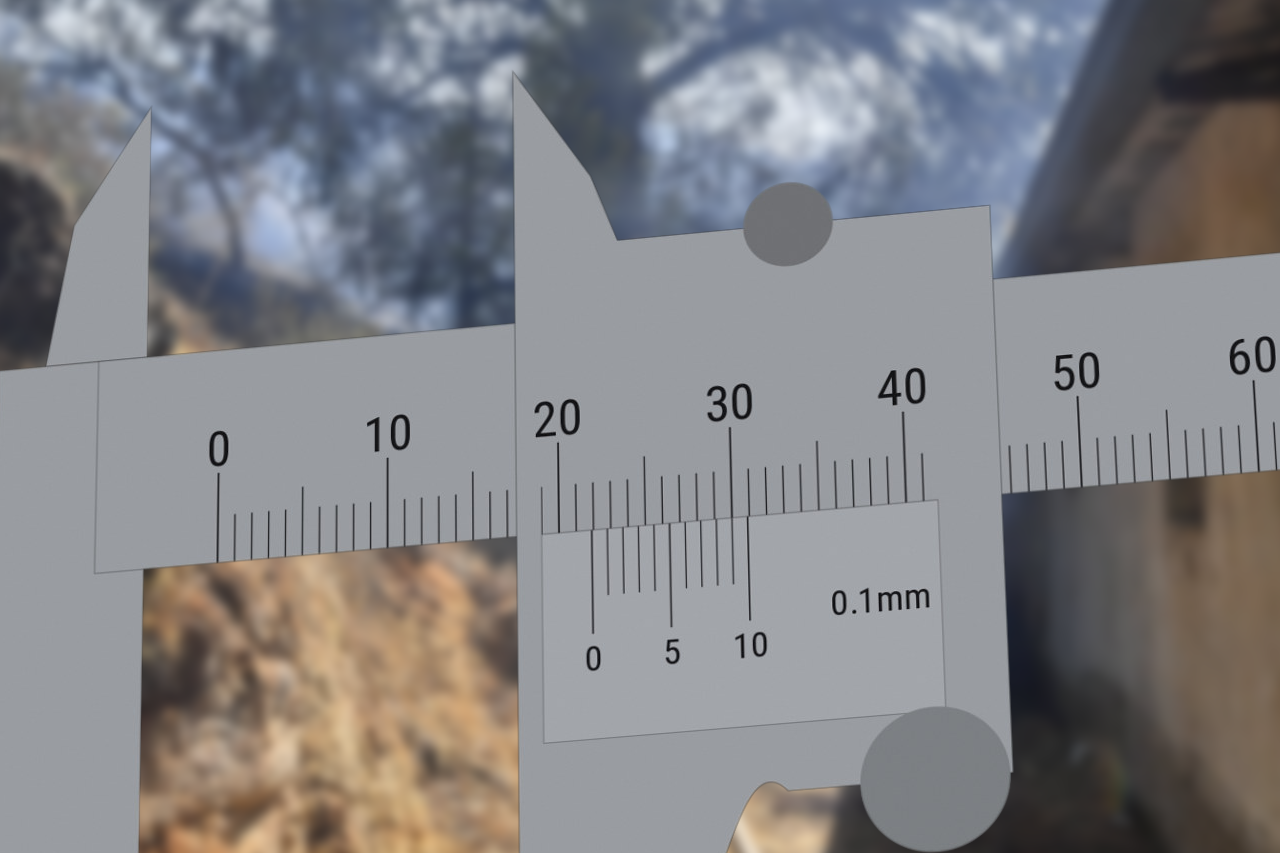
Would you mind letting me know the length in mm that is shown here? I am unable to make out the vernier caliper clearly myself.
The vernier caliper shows 21.9 mm
